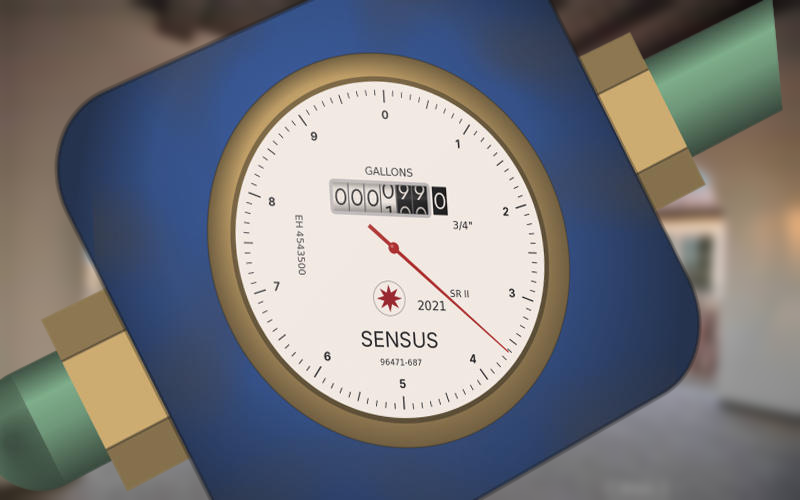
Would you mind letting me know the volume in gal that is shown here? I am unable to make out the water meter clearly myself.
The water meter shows 993.6 gal
